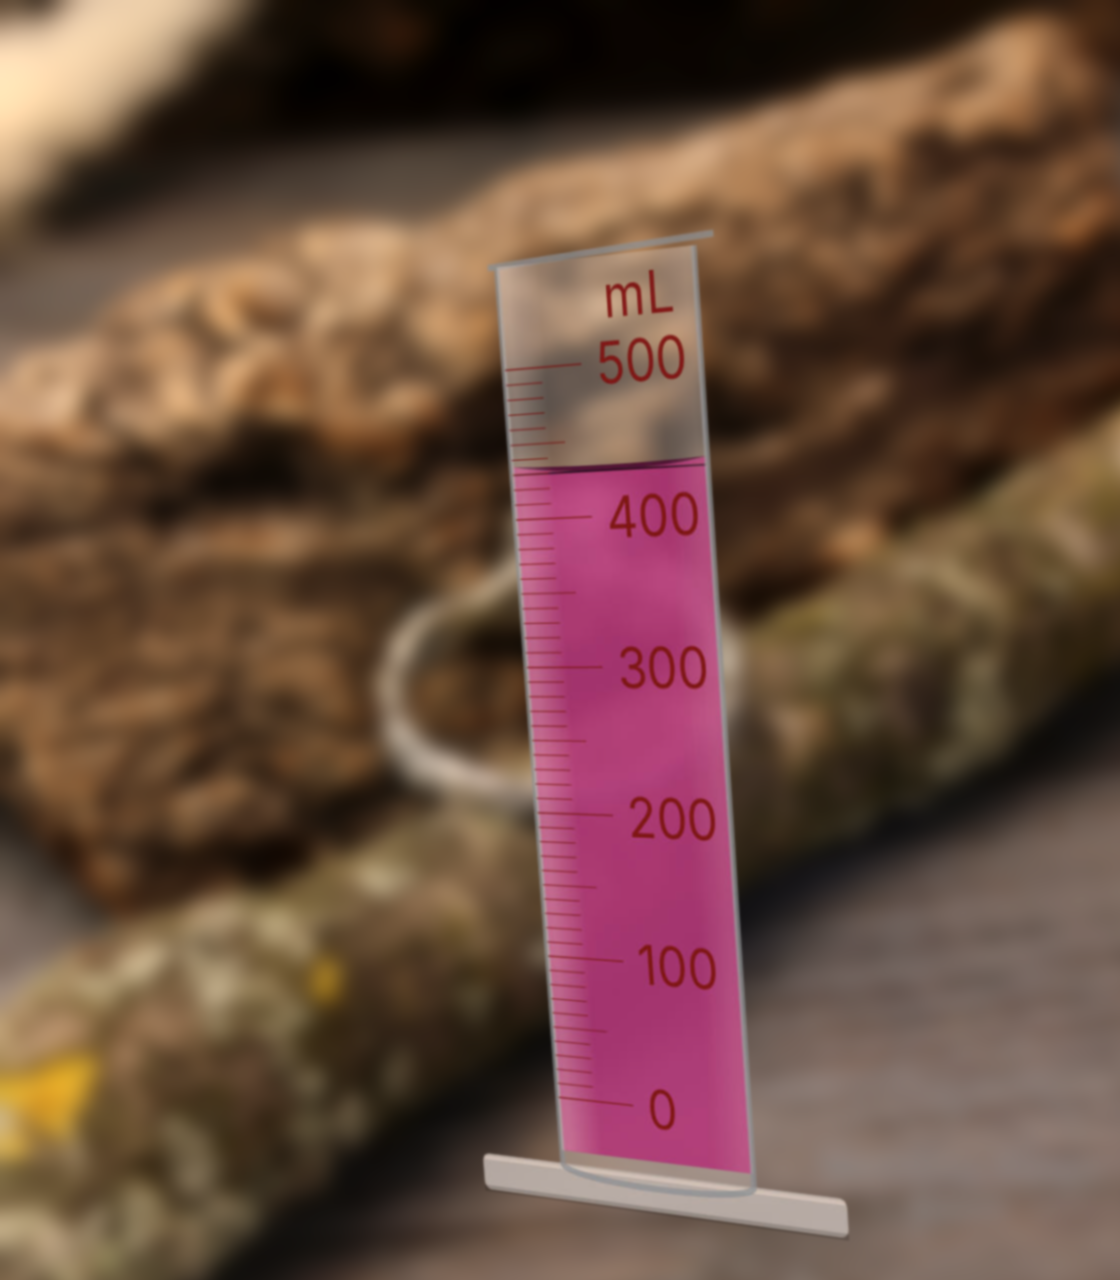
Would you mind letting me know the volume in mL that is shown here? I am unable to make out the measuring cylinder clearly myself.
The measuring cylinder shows 430 mL
